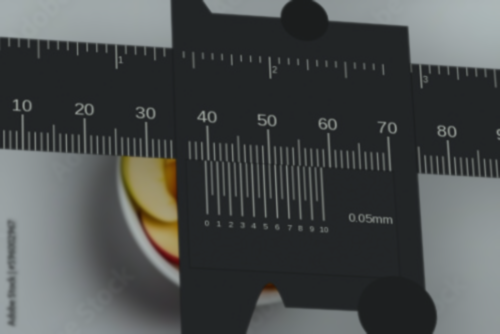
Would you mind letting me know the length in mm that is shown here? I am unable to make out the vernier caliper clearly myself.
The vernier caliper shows 39.5 mm
